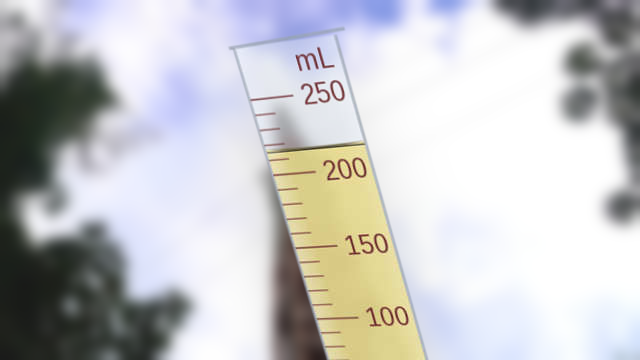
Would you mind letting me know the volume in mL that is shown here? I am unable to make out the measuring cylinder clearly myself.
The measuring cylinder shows 215 mL
